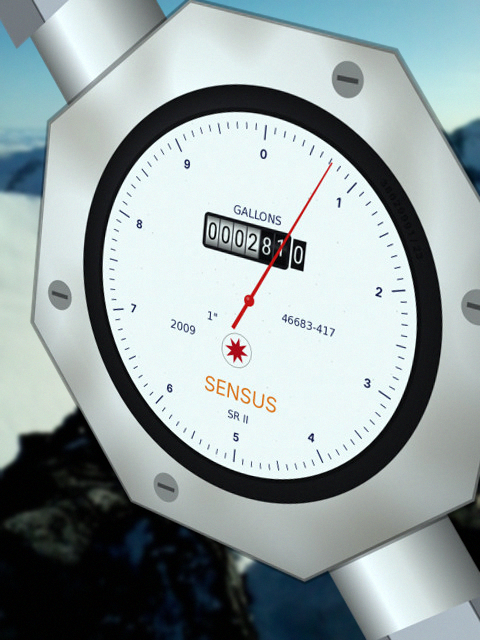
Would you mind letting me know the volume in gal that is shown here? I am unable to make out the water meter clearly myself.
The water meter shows 2810.7 gal
